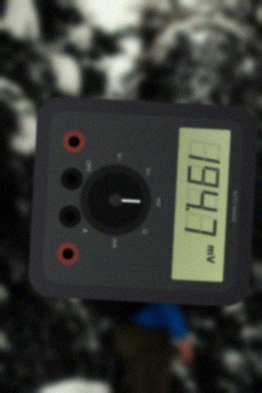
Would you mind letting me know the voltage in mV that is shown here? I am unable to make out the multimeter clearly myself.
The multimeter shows 194.7 mV
